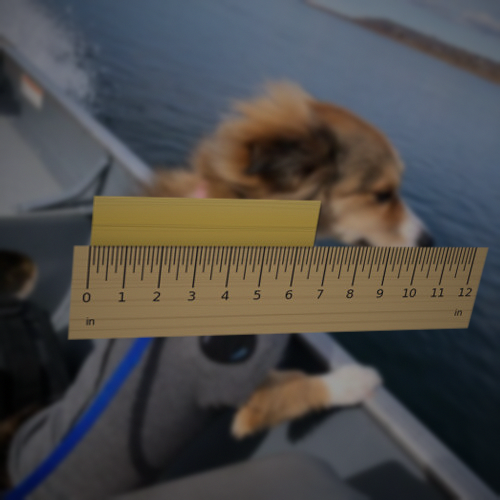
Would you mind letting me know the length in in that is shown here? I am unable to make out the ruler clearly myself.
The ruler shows 6.5 in
